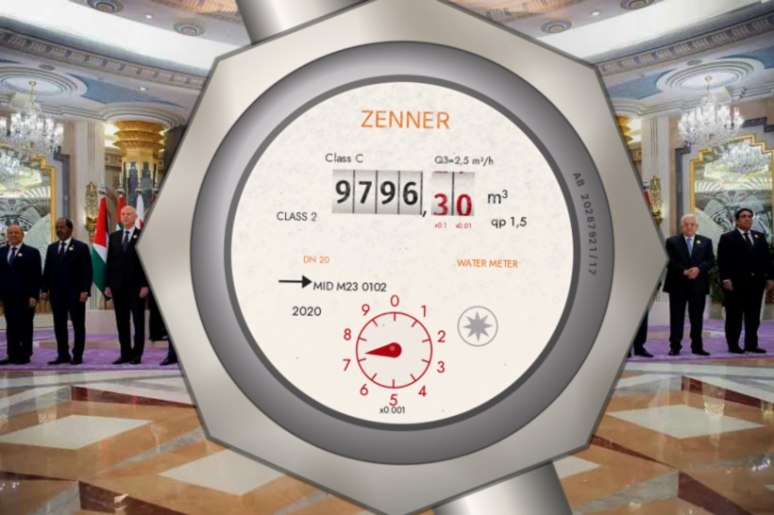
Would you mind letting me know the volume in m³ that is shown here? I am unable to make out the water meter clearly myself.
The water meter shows 9796.297 m³
